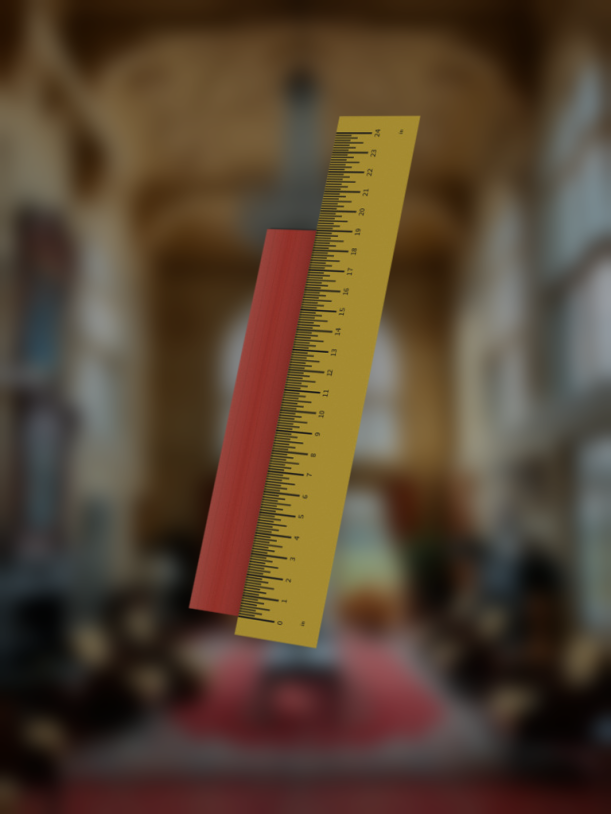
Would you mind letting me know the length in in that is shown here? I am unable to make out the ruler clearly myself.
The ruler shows 19 in
